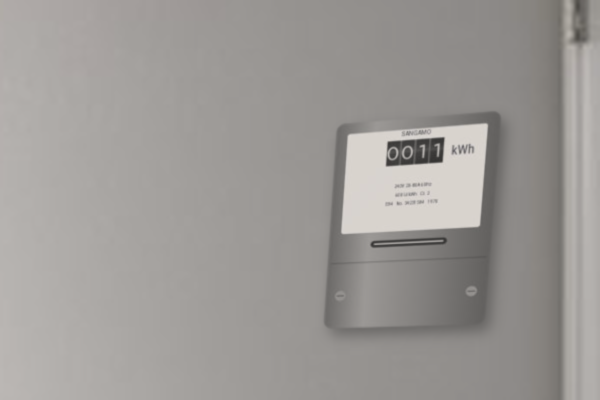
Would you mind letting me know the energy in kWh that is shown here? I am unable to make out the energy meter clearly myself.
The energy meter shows 11 kWh
